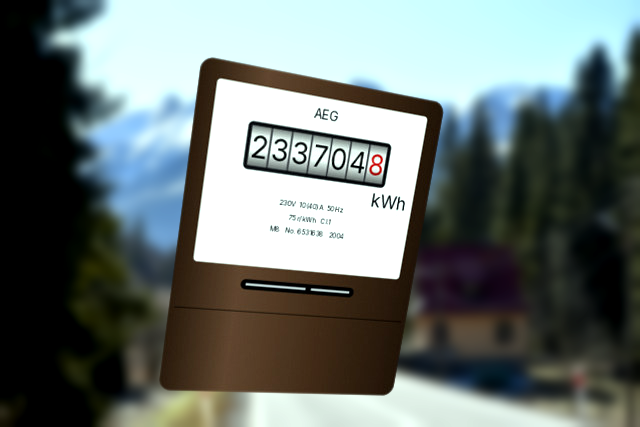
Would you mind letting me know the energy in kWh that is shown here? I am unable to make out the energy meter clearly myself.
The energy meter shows 233704.8 kWh
